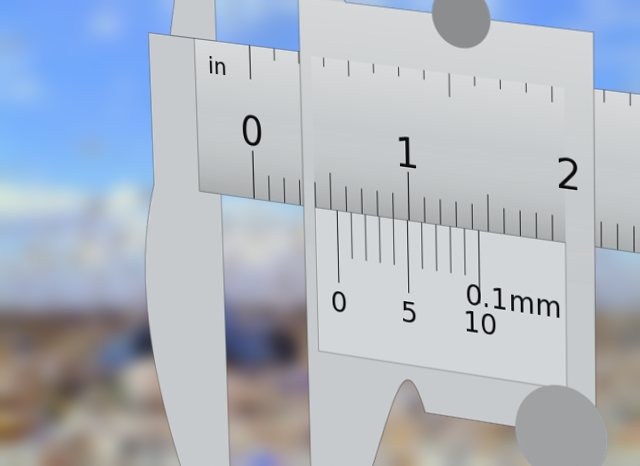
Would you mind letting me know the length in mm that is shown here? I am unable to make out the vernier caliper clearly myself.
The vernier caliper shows 5.4 mm
